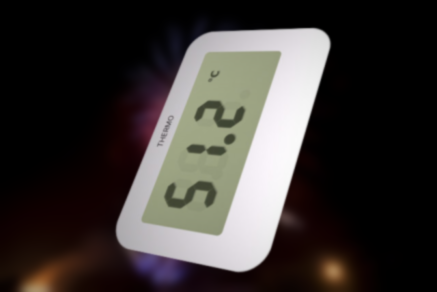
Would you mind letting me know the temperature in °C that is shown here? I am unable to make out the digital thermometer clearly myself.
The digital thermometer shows 51.2 °C
